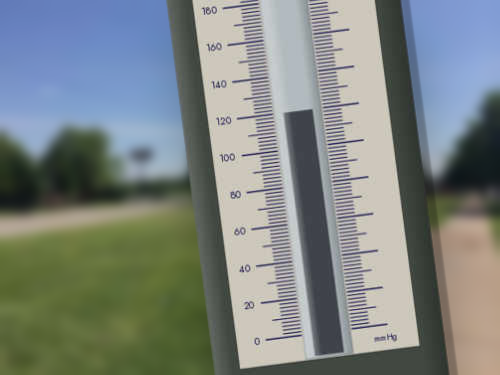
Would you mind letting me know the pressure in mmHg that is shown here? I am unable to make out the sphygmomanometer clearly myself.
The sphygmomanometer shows 120 mmHg
